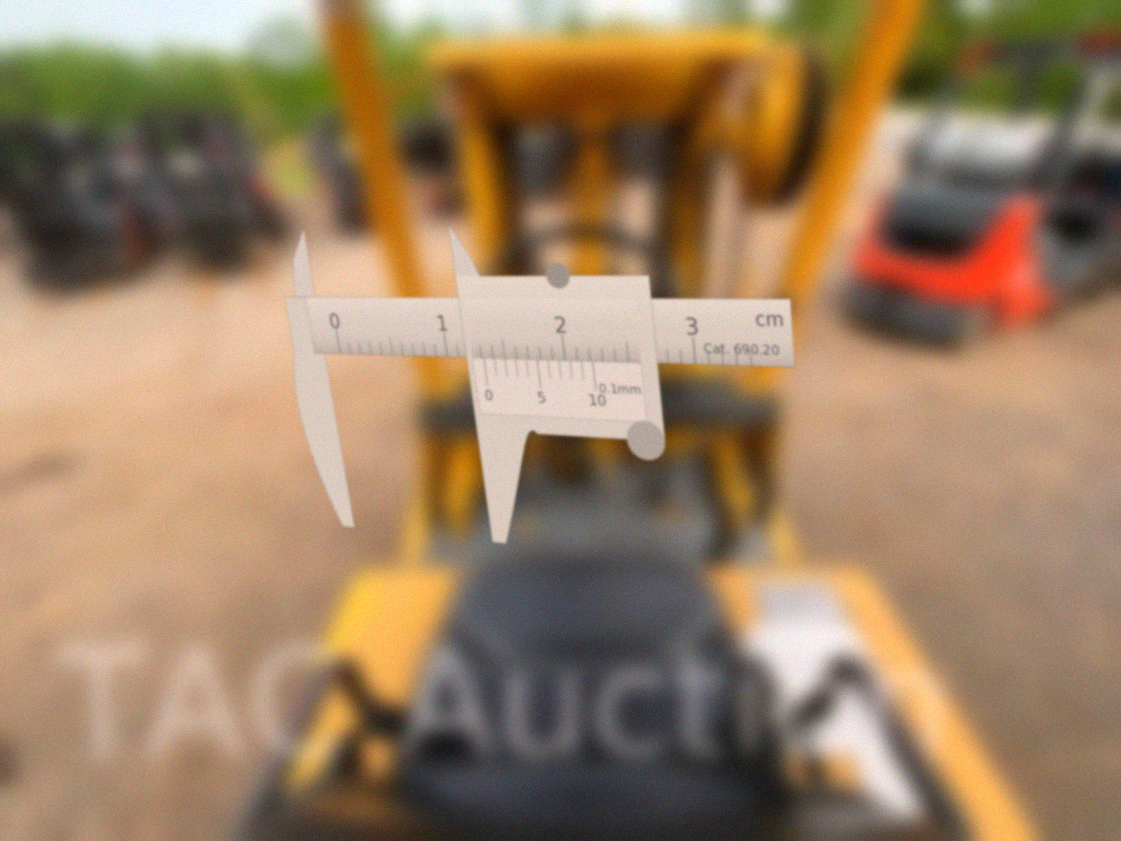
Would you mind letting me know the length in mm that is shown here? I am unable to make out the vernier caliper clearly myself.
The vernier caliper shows 13.2 mm
